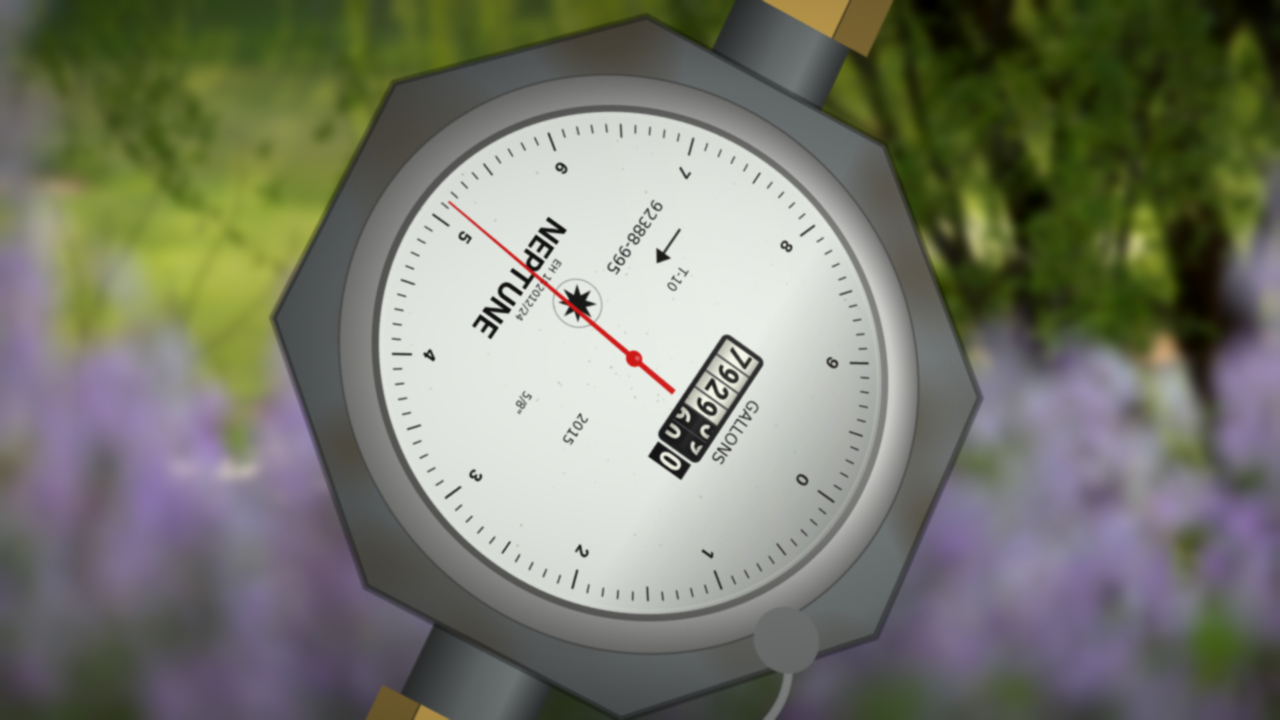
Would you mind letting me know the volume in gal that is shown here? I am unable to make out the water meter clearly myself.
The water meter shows 7929595.1 gal
